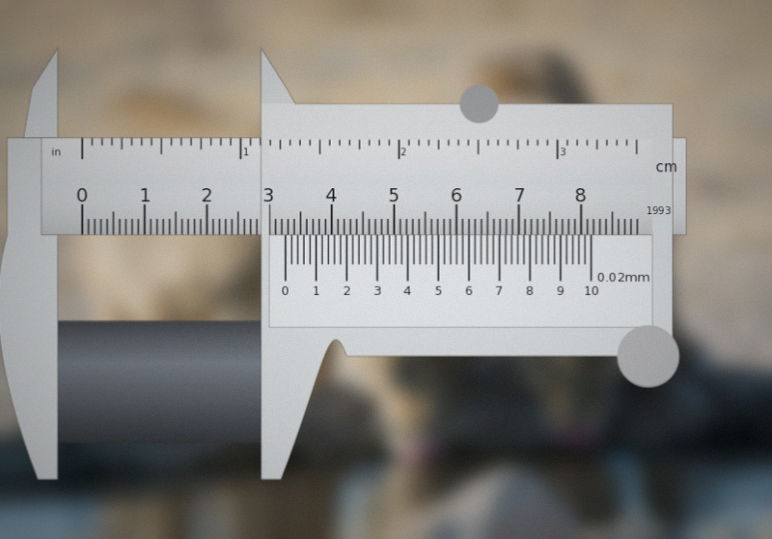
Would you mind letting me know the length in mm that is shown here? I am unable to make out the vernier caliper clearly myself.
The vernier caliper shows 32.6 mm
